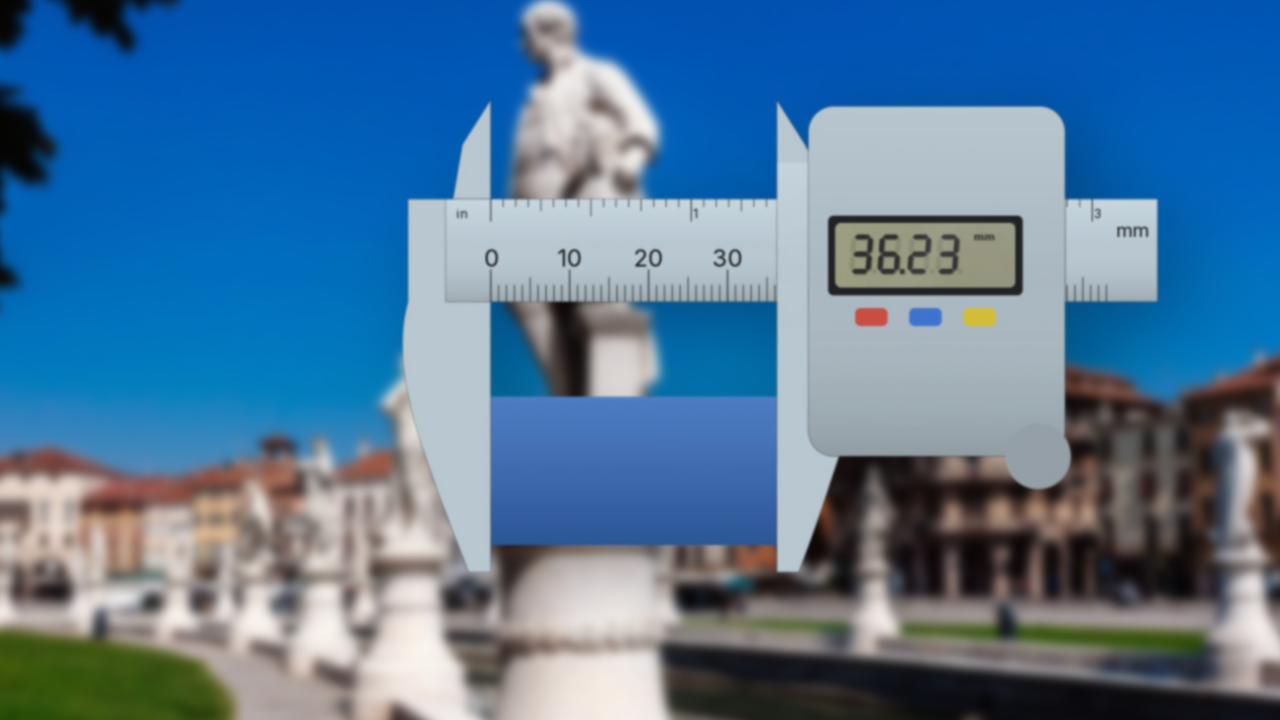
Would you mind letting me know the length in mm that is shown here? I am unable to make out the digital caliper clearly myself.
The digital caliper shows 36.23 mm
